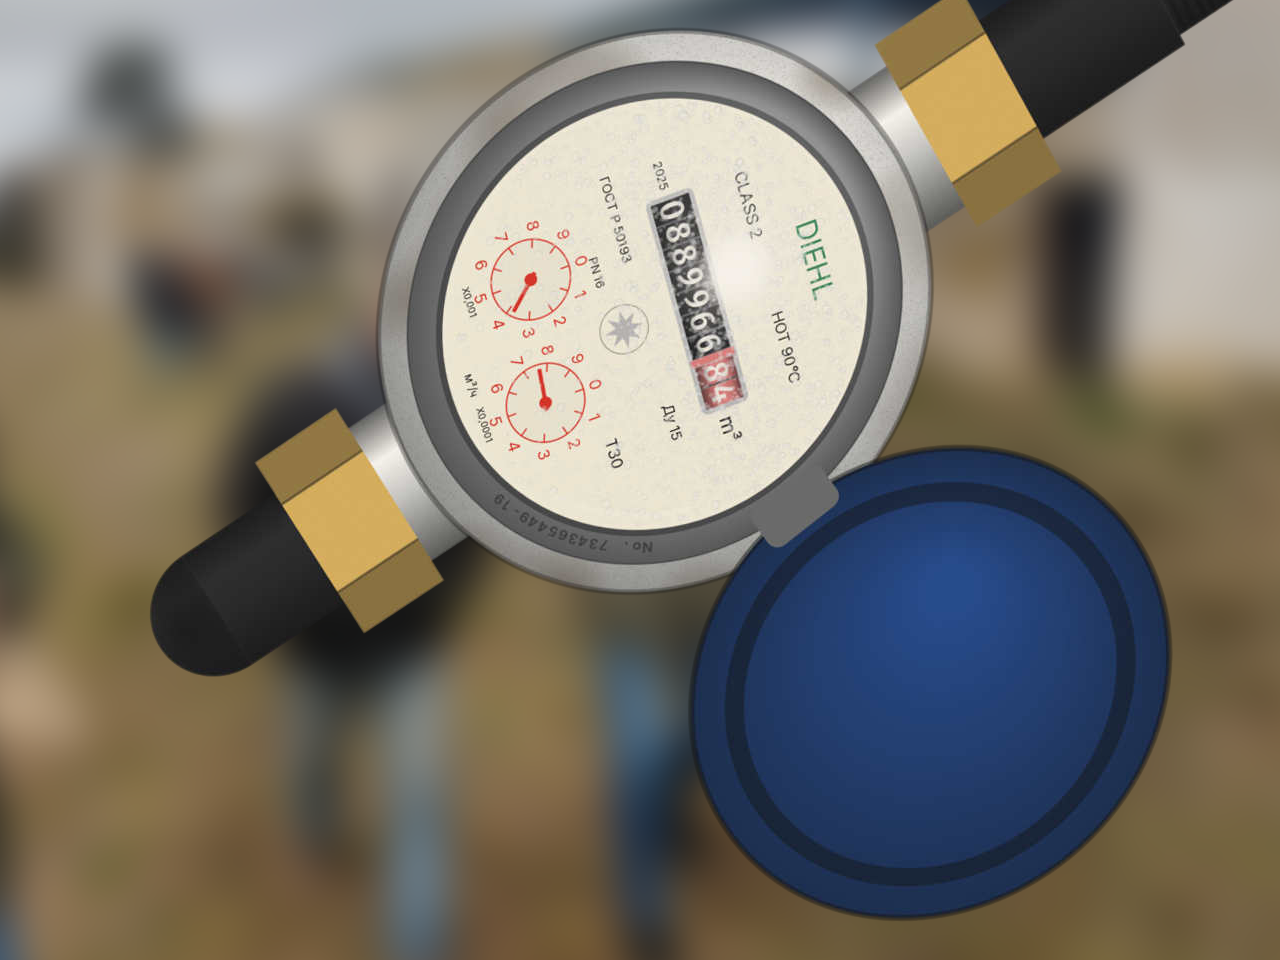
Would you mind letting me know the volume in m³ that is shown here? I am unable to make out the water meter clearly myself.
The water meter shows 889966.8437 m³
